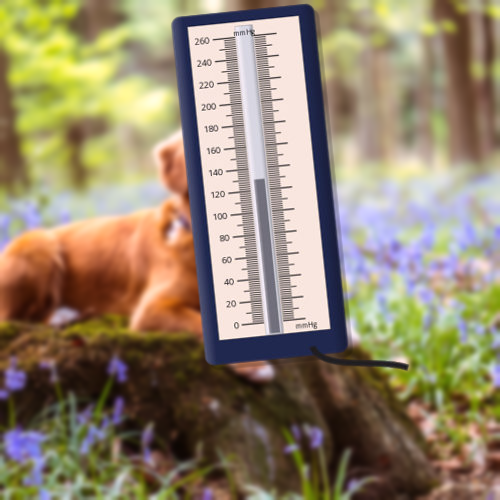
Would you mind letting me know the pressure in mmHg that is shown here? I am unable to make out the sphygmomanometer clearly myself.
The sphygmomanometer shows 130 mmHg
